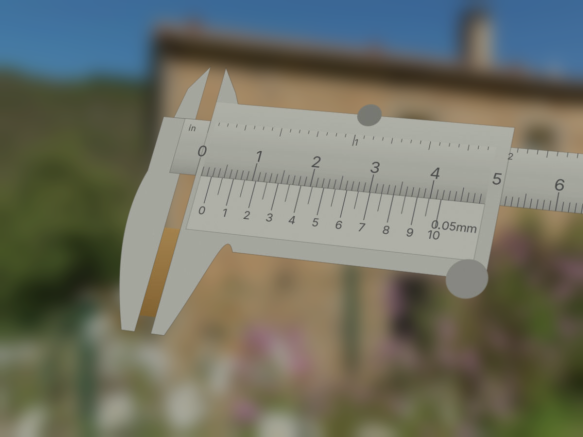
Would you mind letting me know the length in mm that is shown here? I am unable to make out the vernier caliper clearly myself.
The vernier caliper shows 2.8 mm
